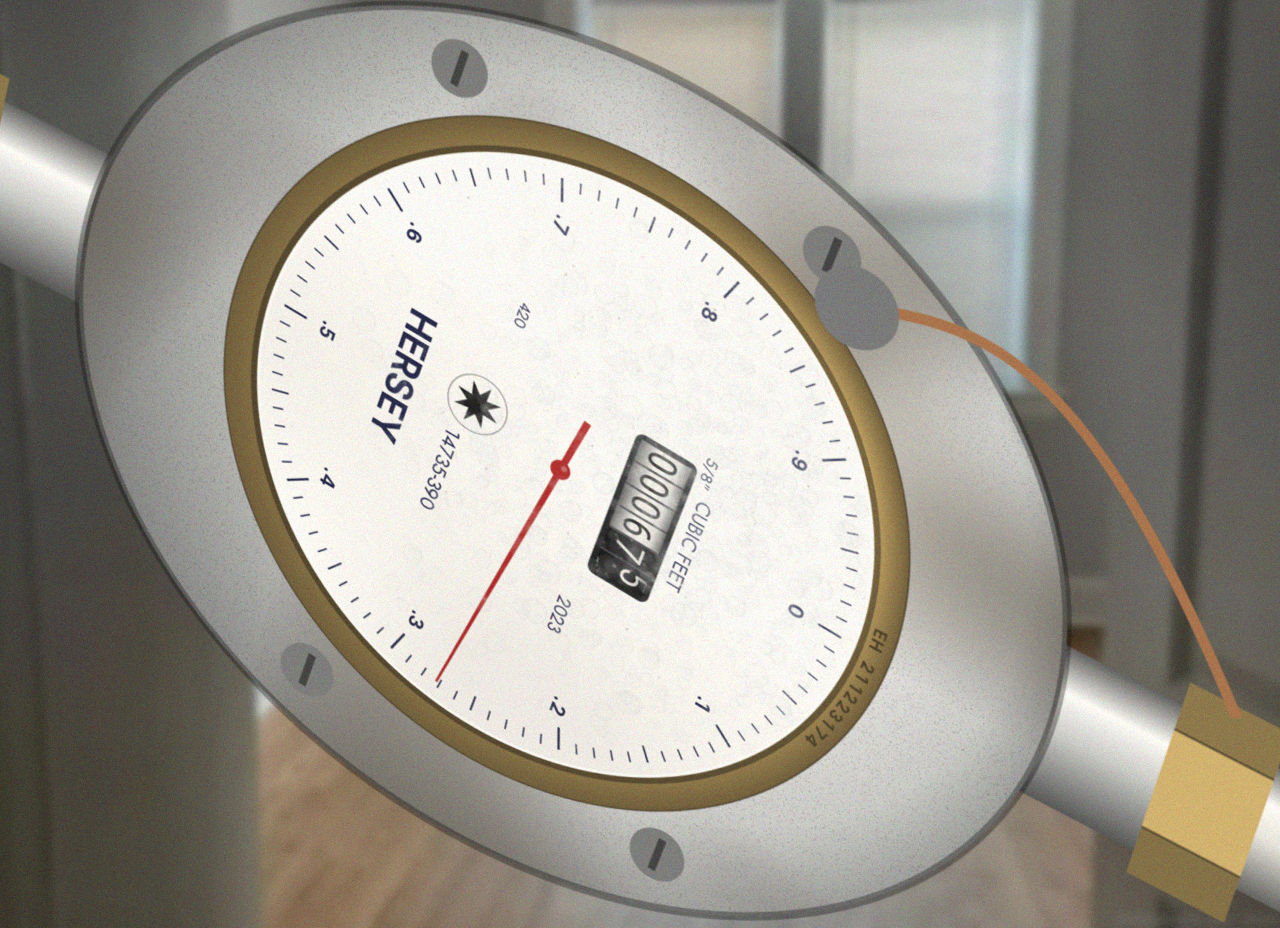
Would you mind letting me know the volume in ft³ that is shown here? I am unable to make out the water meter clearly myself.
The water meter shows 675.27 ft³
